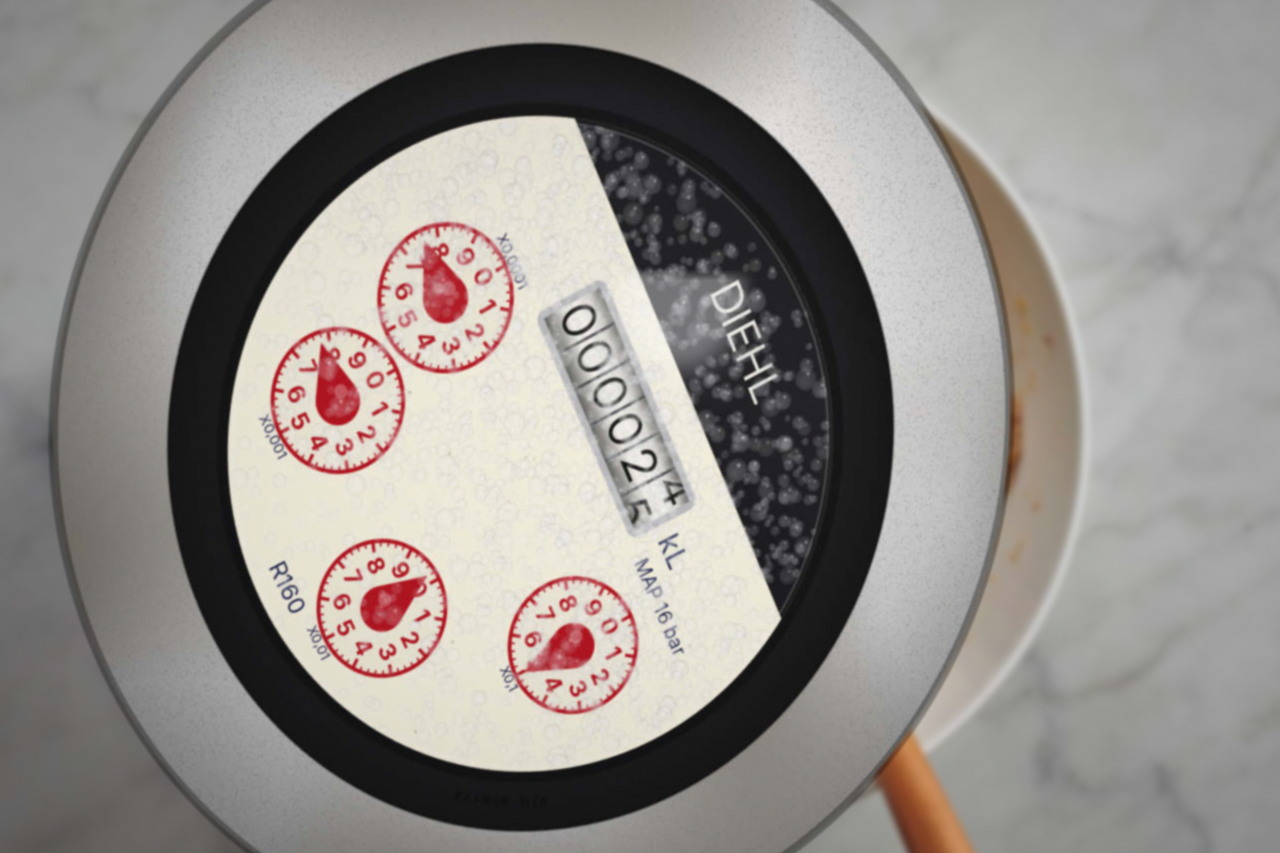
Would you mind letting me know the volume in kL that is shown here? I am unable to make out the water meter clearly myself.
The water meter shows 24.4977 kL
